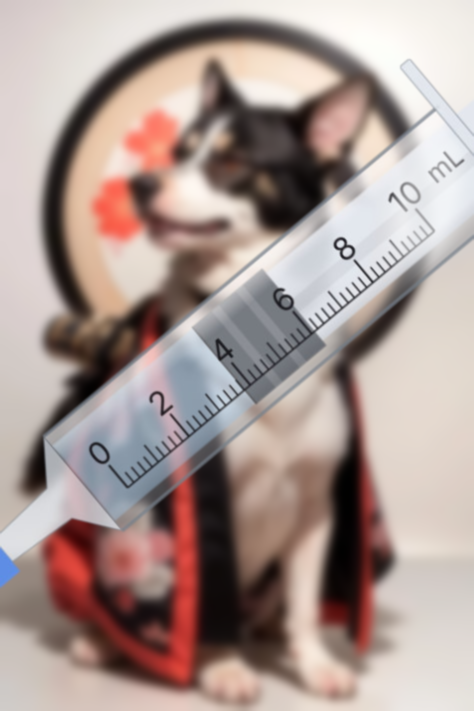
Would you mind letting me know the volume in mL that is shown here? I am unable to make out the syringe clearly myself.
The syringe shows 3.8 mL
